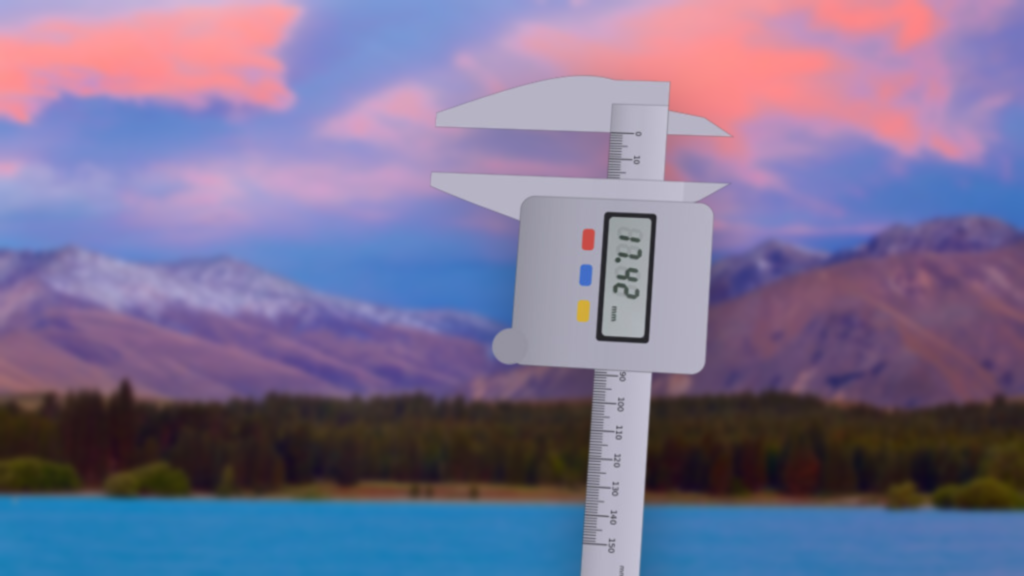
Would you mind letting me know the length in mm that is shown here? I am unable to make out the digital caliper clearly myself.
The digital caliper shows 17.42 mm
